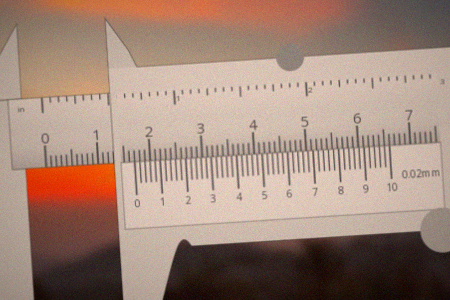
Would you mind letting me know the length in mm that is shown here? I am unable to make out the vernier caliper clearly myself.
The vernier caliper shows 17.0 mm
